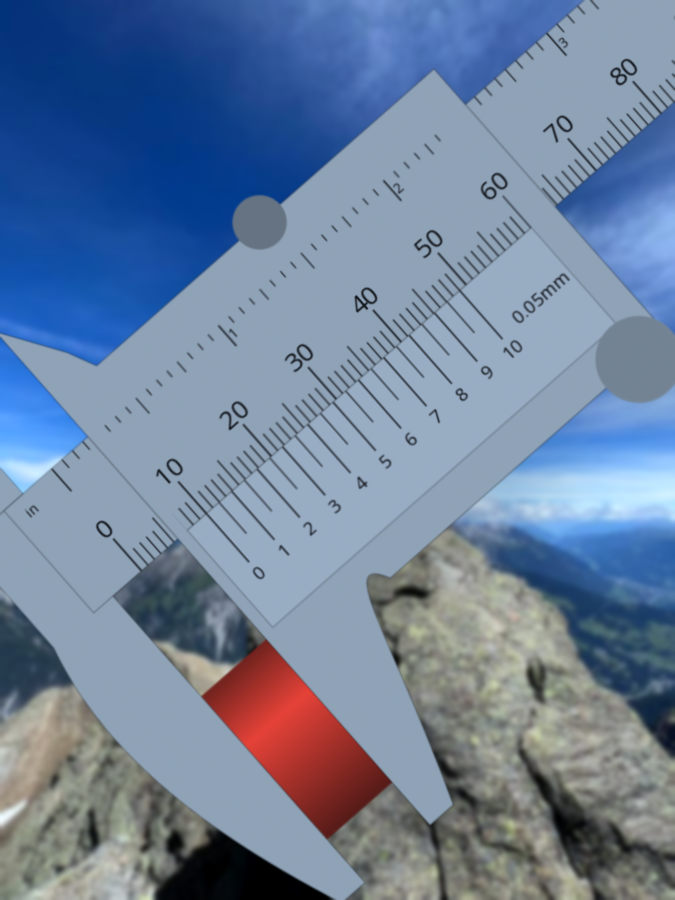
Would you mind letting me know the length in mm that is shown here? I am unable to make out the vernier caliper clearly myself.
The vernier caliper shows 10.0 mm
